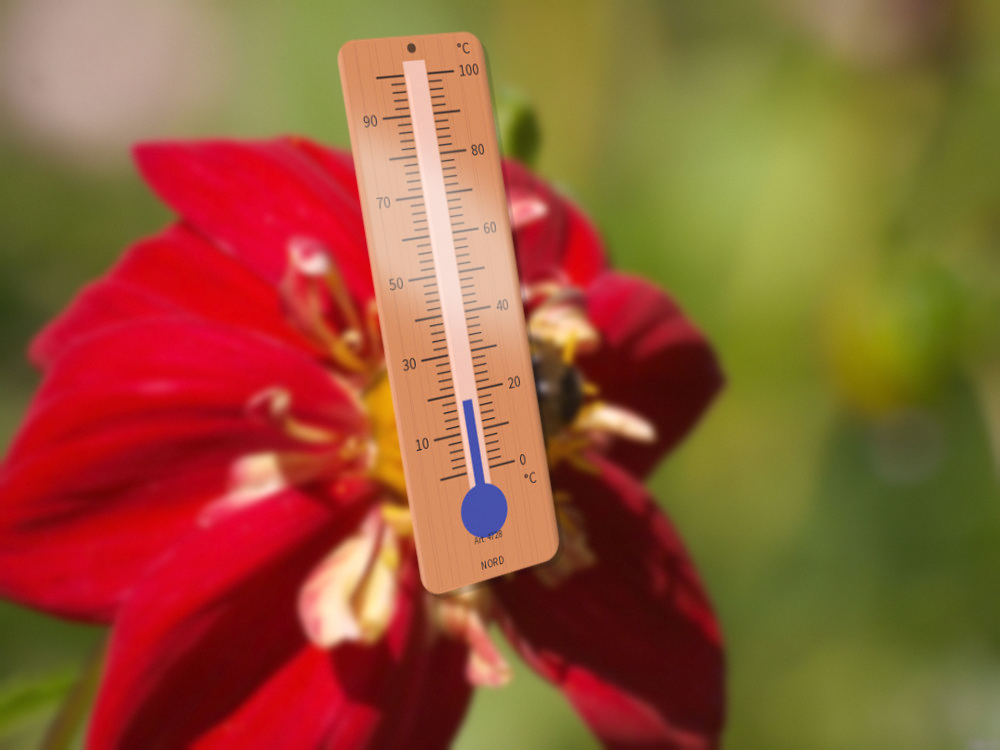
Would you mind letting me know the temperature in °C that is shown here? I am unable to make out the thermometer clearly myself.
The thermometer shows 18 °C
